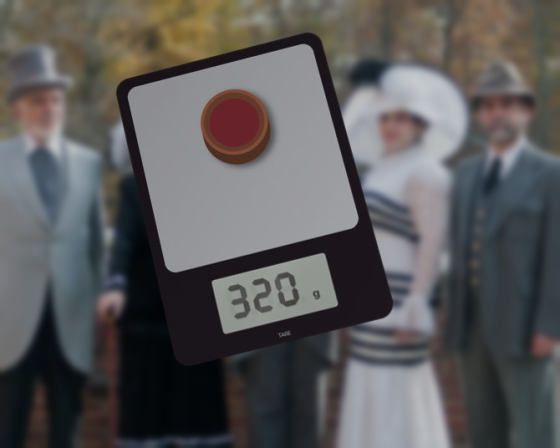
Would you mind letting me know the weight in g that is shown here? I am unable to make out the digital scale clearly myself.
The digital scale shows 320 g
